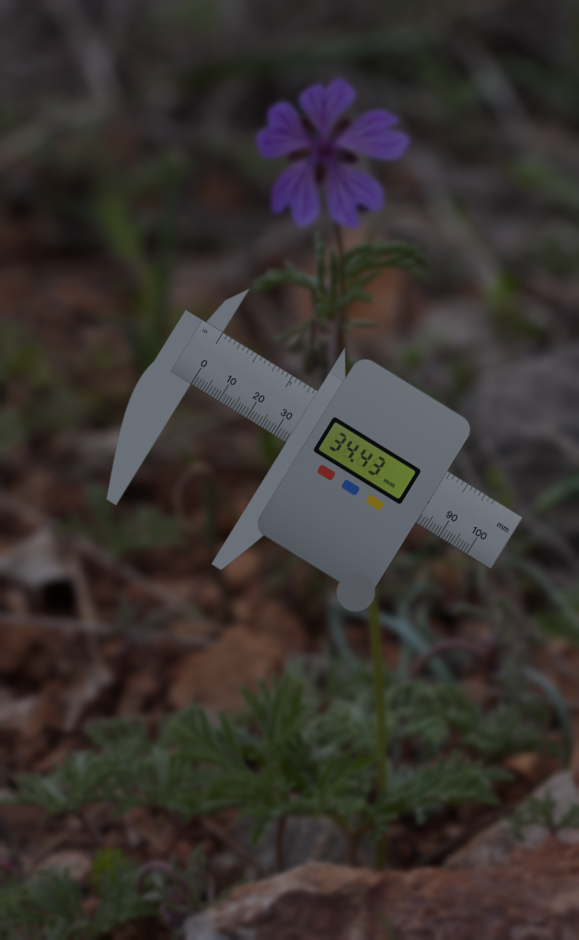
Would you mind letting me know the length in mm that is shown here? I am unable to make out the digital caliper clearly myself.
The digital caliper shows 34.43 mm
